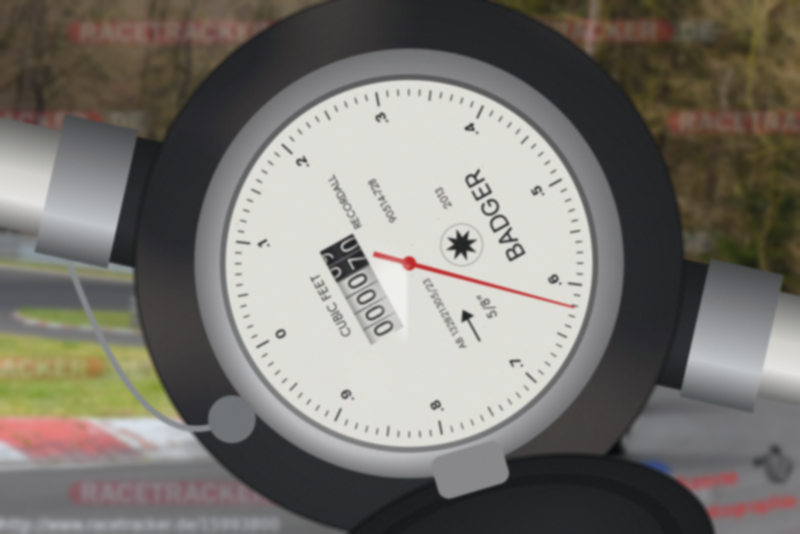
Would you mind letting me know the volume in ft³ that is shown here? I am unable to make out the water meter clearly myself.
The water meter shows 69.62 ft³
